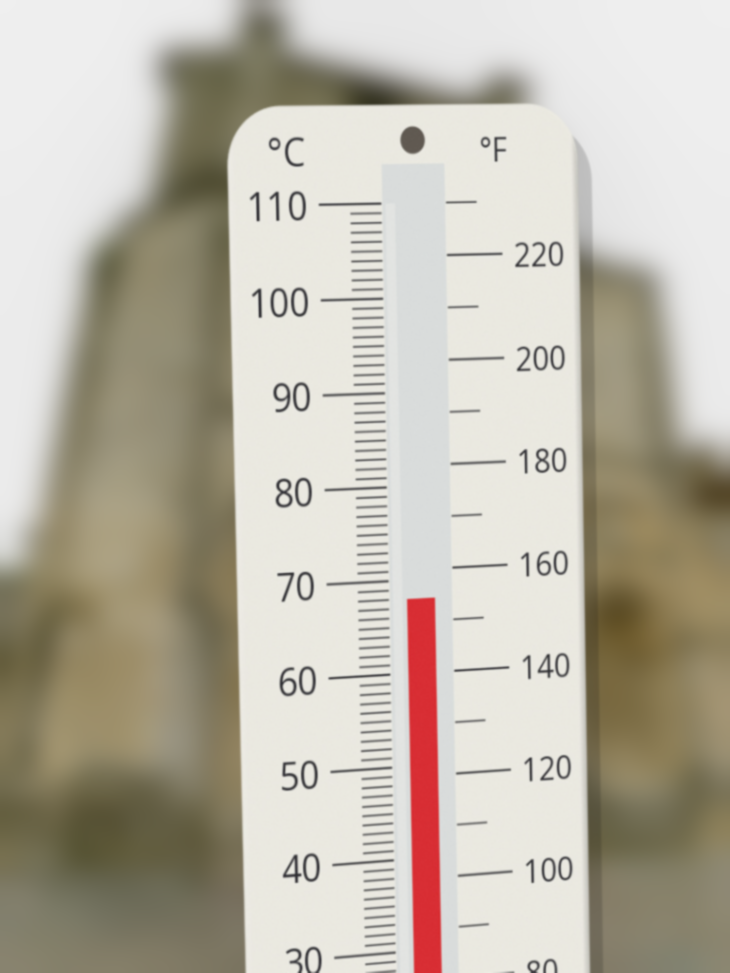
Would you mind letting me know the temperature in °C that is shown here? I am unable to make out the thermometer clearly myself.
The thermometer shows 68 °C
